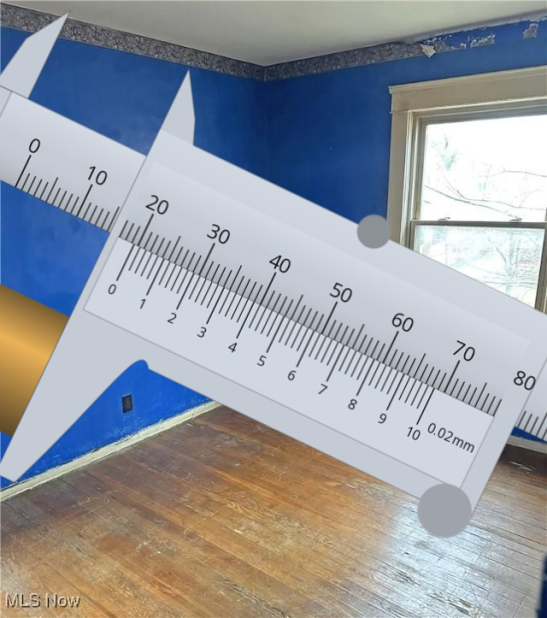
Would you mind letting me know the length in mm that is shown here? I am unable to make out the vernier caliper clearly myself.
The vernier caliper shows 19.4 mm
